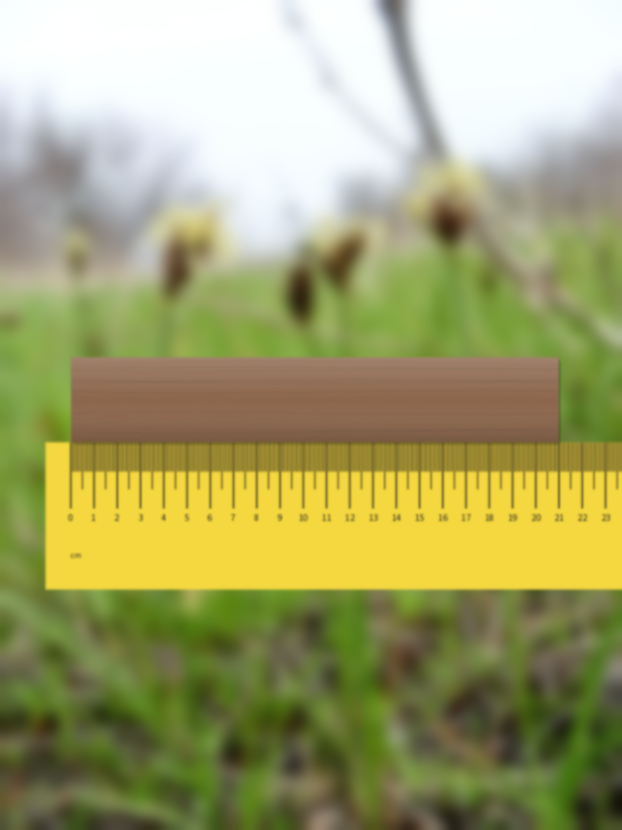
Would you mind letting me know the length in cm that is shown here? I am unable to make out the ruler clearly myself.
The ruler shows 21 cm
